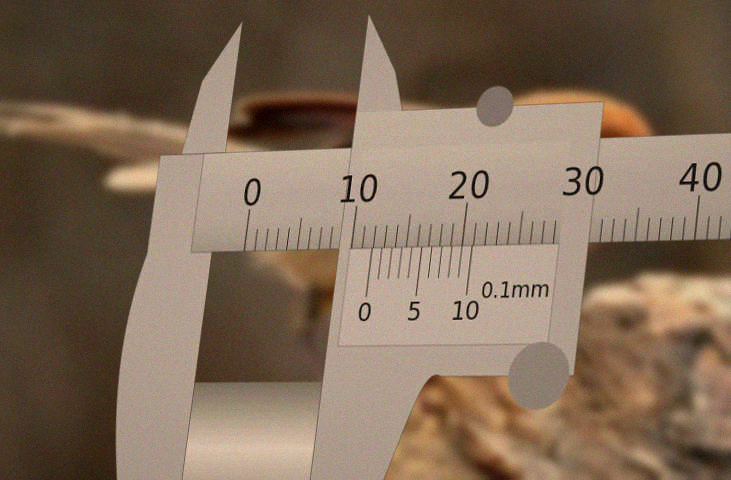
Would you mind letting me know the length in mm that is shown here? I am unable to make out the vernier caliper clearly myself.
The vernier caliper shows 11.9 mm
